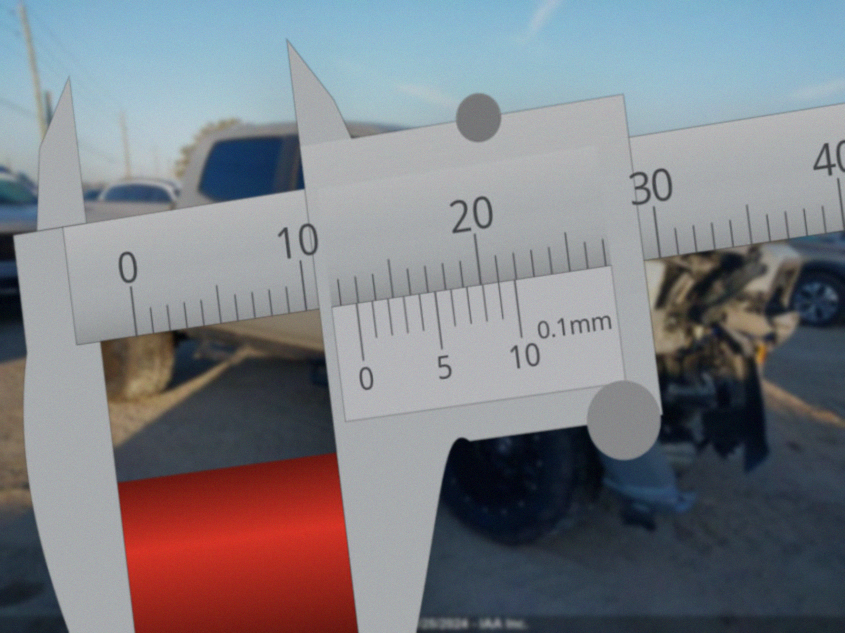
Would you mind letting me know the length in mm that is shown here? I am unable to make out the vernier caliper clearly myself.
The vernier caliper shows 12.9 mm
